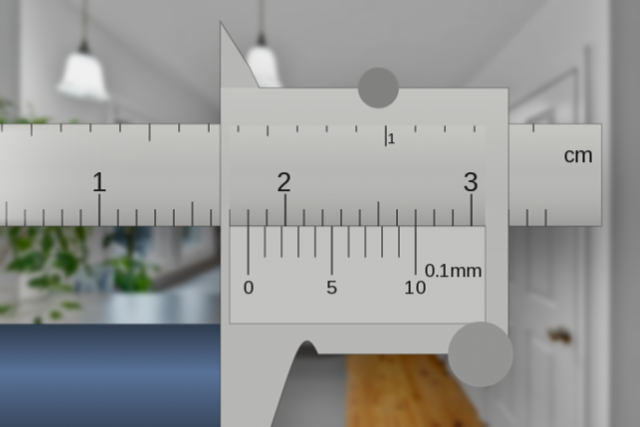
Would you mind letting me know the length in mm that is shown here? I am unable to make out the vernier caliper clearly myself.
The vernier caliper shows 18.0 mm
